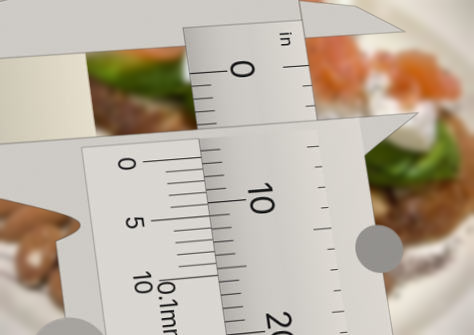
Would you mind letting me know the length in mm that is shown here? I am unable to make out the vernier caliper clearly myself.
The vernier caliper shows 6.5 mm
